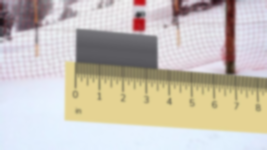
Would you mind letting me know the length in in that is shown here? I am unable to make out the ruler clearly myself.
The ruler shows 3.5 in
